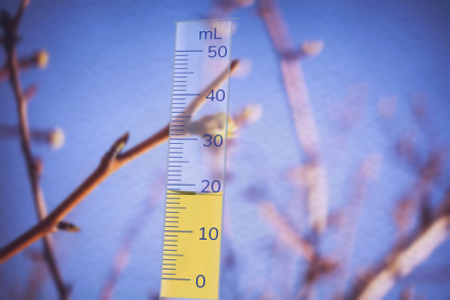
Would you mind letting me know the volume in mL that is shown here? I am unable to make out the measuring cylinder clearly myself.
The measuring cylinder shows 18 mL
